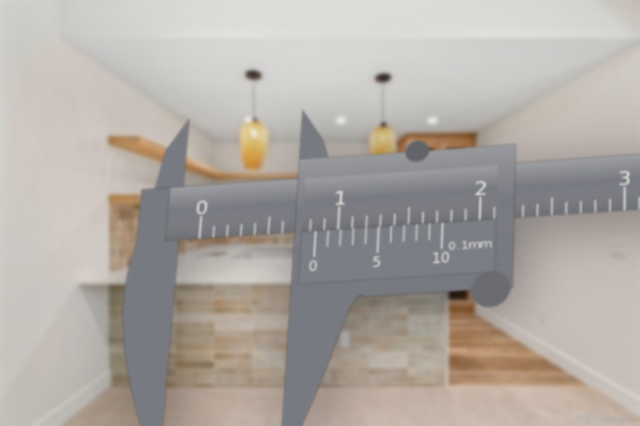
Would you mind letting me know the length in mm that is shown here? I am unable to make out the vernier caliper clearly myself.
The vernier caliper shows 8.4 mm
